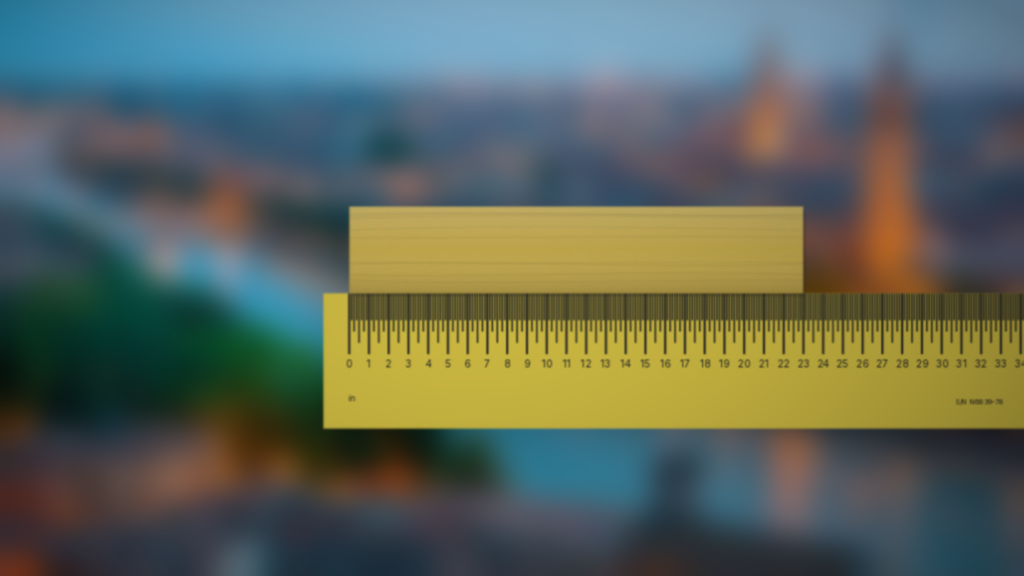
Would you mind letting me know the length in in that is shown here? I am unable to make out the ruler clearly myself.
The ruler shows 23 in
